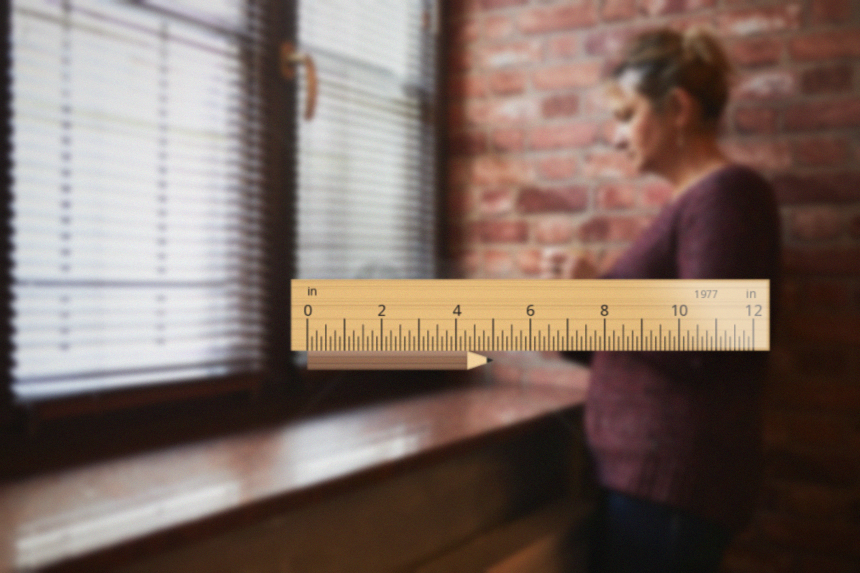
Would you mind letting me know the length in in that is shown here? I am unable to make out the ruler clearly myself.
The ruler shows 5 in
